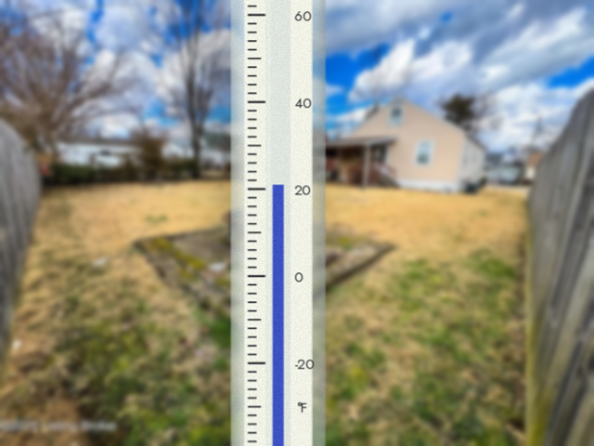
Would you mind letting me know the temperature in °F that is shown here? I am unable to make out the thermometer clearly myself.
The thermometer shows 21 °F
